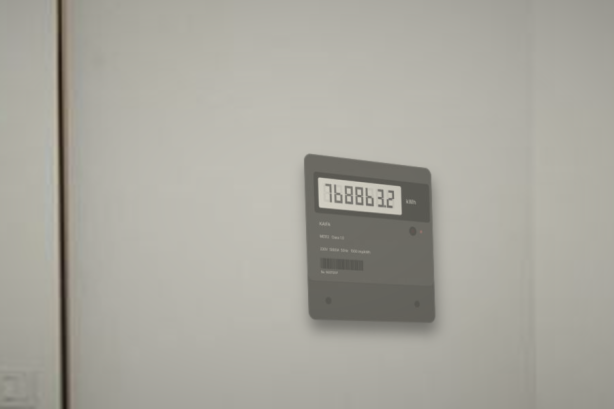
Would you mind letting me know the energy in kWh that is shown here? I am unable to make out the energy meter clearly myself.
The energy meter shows 768863.2 kWh
